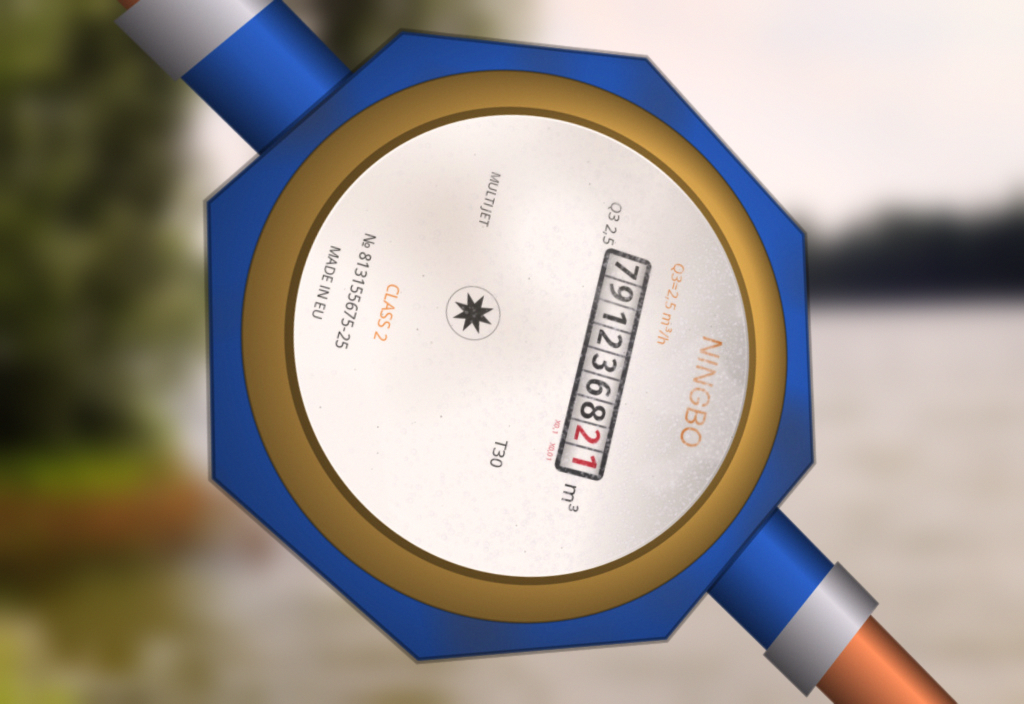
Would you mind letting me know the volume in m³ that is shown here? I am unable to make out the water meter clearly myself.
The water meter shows 7912368.21 m³
